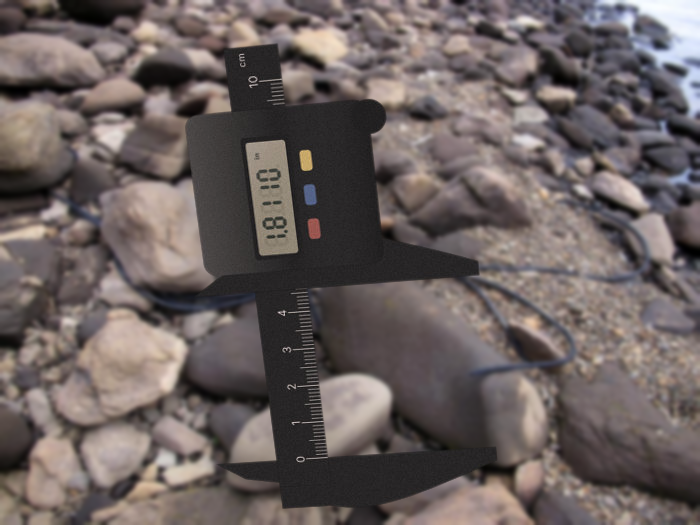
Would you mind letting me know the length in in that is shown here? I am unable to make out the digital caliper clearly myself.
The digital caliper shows 1.8110 in
